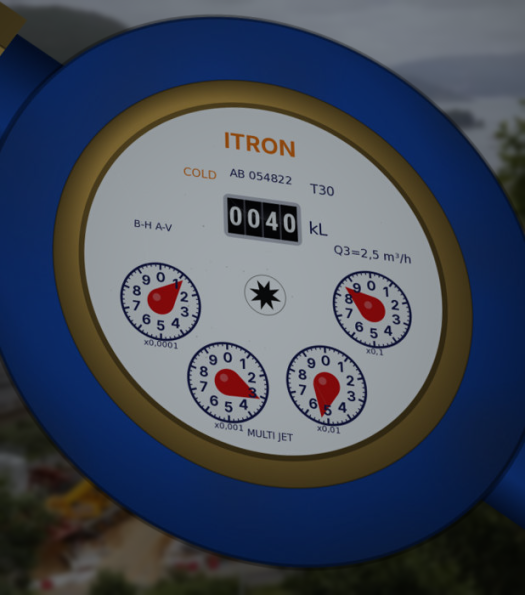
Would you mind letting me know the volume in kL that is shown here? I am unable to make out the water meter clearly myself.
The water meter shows 40.8531 kL
